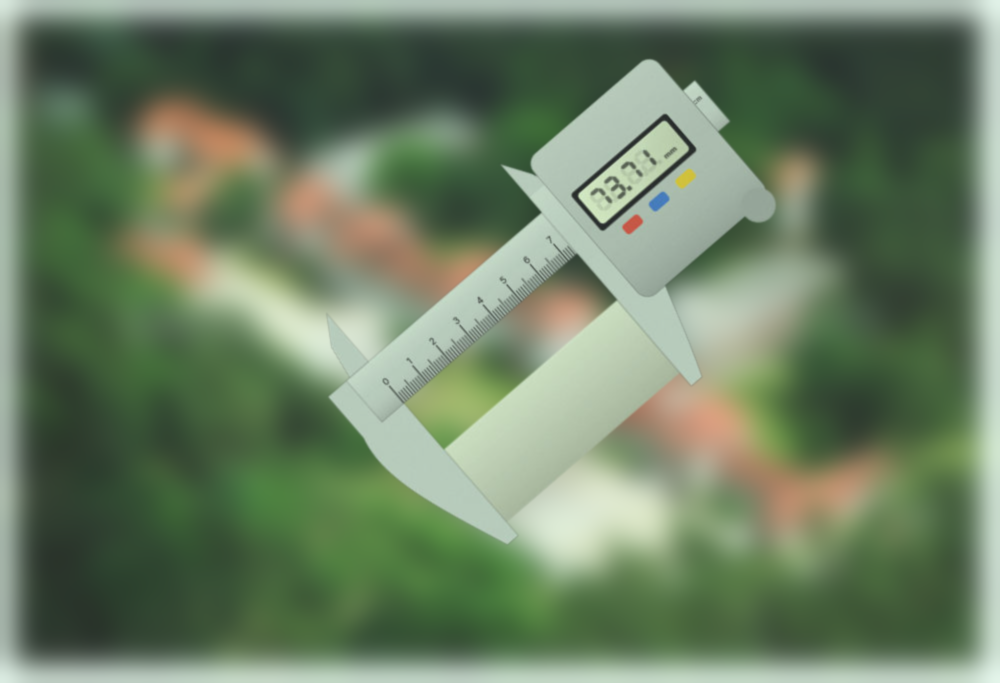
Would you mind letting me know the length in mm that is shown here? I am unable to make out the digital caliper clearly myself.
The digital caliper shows 73.71 mm
